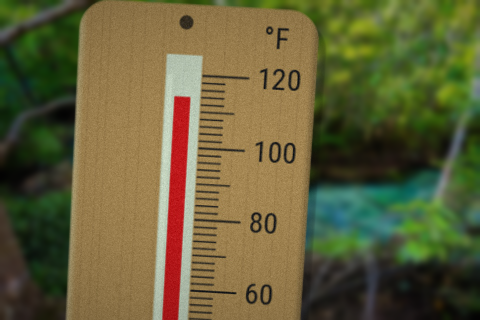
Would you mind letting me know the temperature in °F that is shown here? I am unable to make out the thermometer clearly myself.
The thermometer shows 114 °F
